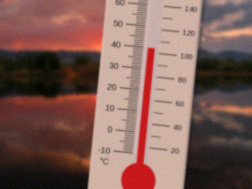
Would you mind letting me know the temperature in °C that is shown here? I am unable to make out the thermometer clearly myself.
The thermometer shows 40 °C
